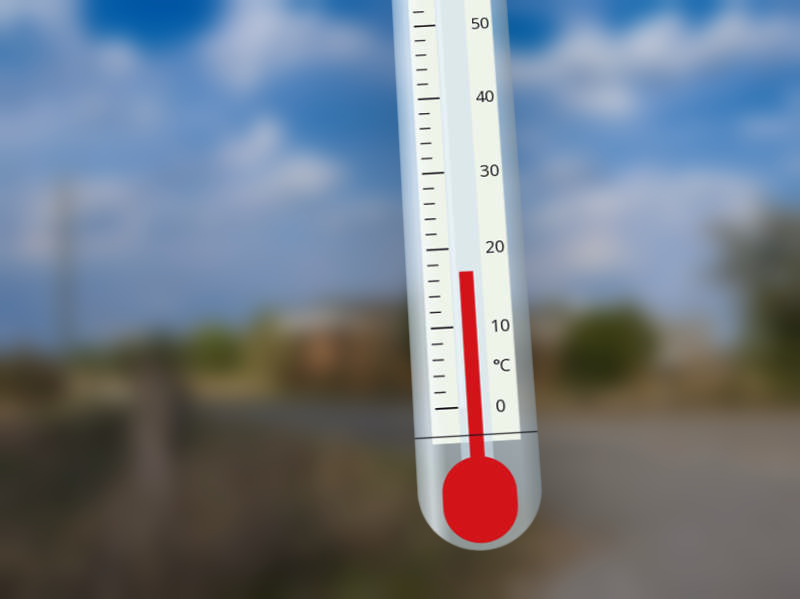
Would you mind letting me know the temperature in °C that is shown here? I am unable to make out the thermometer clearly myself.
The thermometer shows 17 °C
